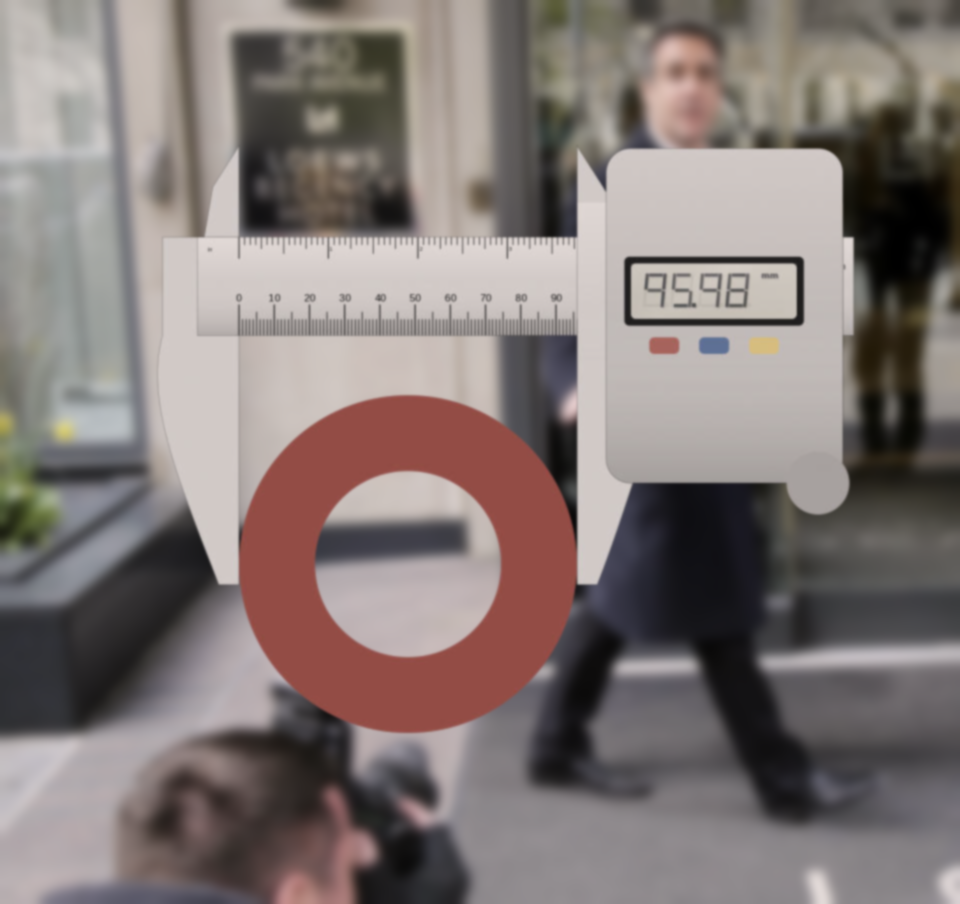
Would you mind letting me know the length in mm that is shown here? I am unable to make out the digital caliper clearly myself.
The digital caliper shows 95.98 mm
